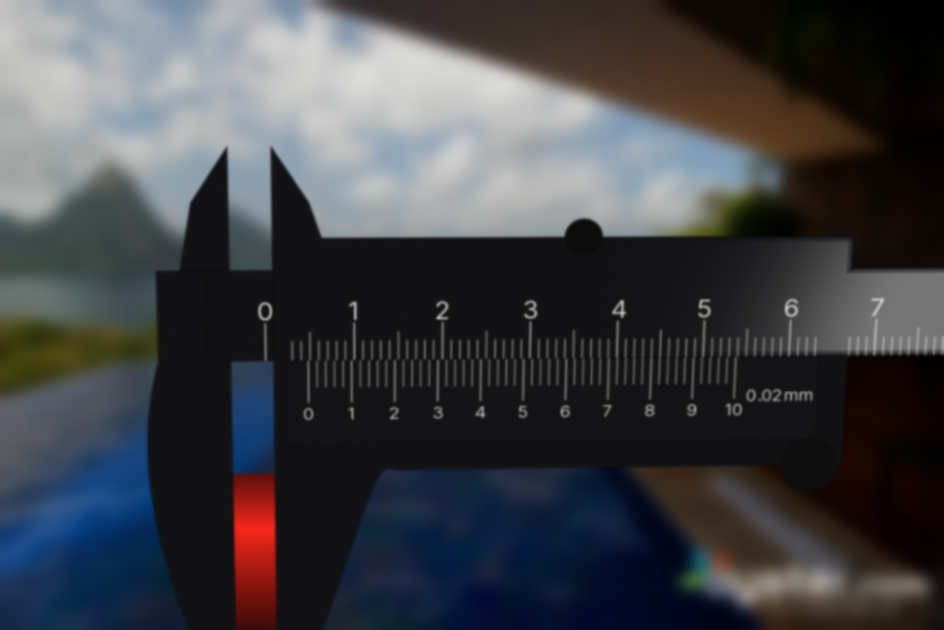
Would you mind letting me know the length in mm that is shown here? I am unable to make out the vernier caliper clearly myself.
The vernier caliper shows 4.8 mm
